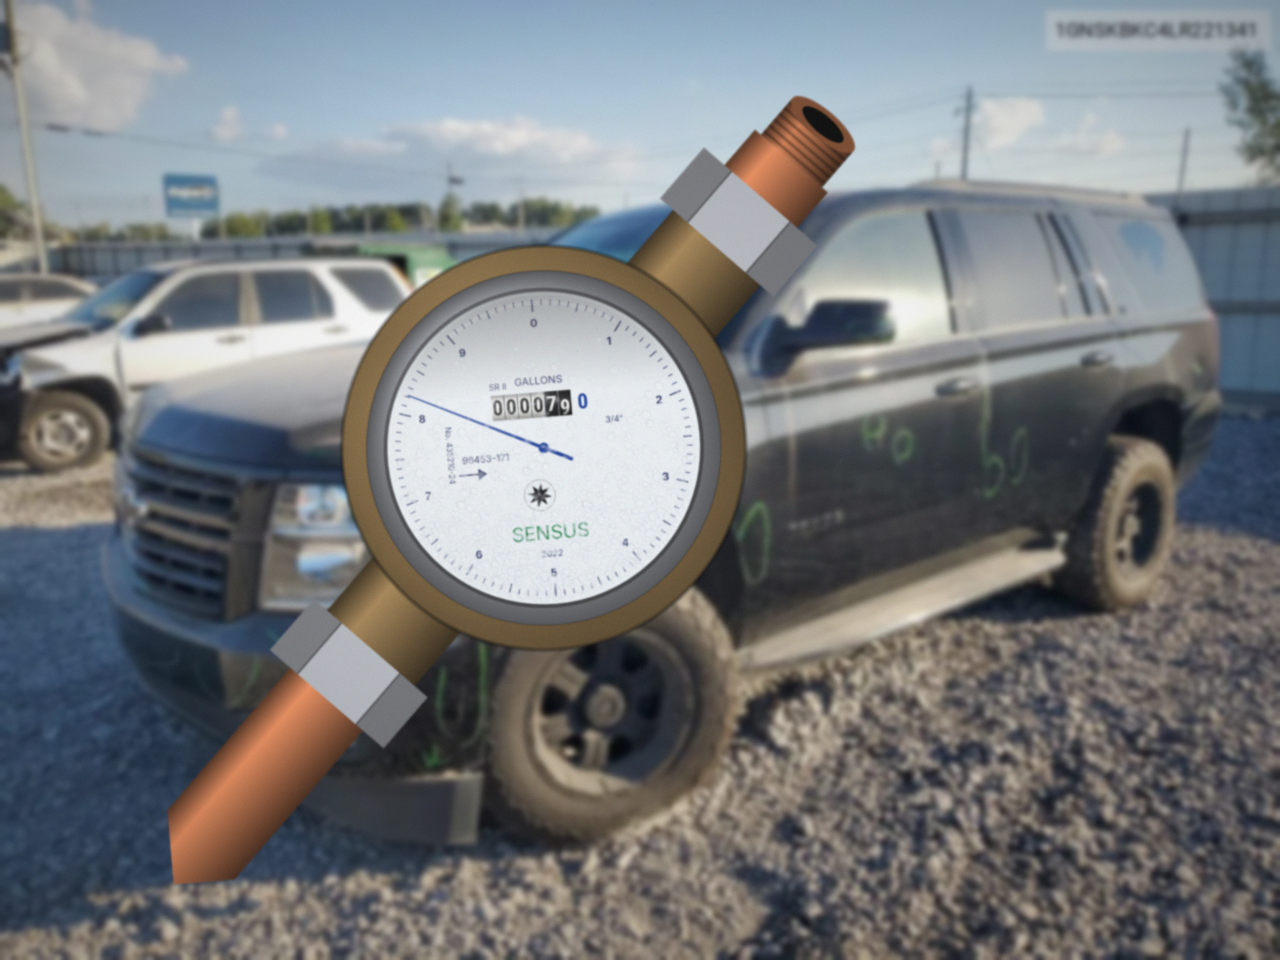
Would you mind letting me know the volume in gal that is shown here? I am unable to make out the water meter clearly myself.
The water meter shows 788.2 gal
